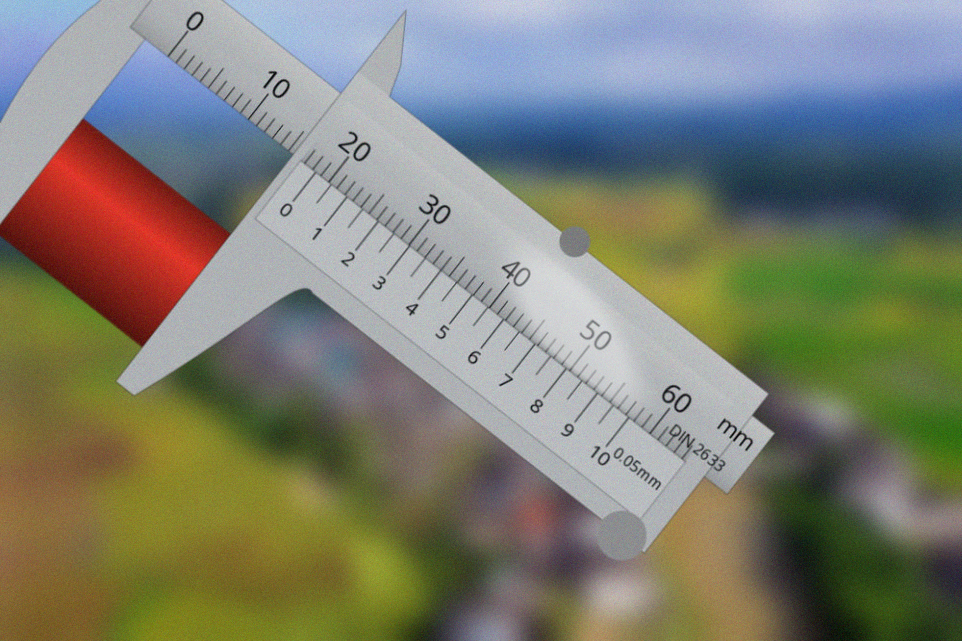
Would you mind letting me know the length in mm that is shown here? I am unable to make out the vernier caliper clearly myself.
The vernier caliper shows 18.4 mm
